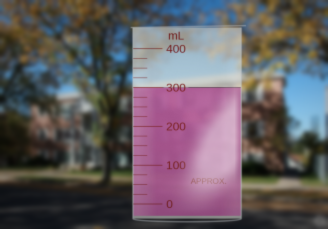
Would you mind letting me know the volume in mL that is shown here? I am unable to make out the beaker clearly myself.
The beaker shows 300 mL
